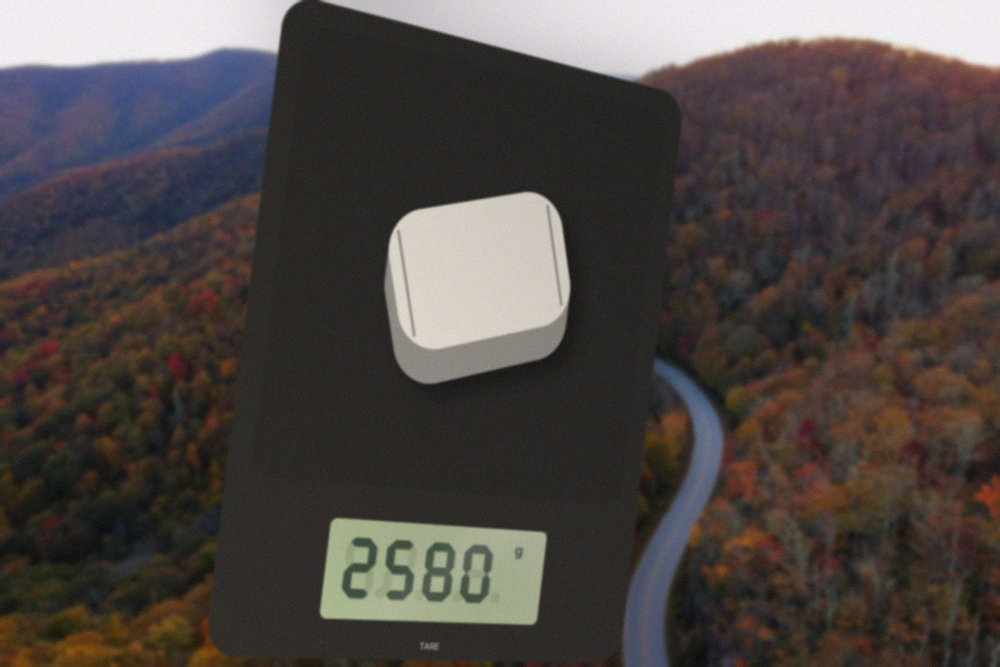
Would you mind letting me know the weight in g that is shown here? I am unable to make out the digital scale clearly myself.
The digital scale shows 2580 g
